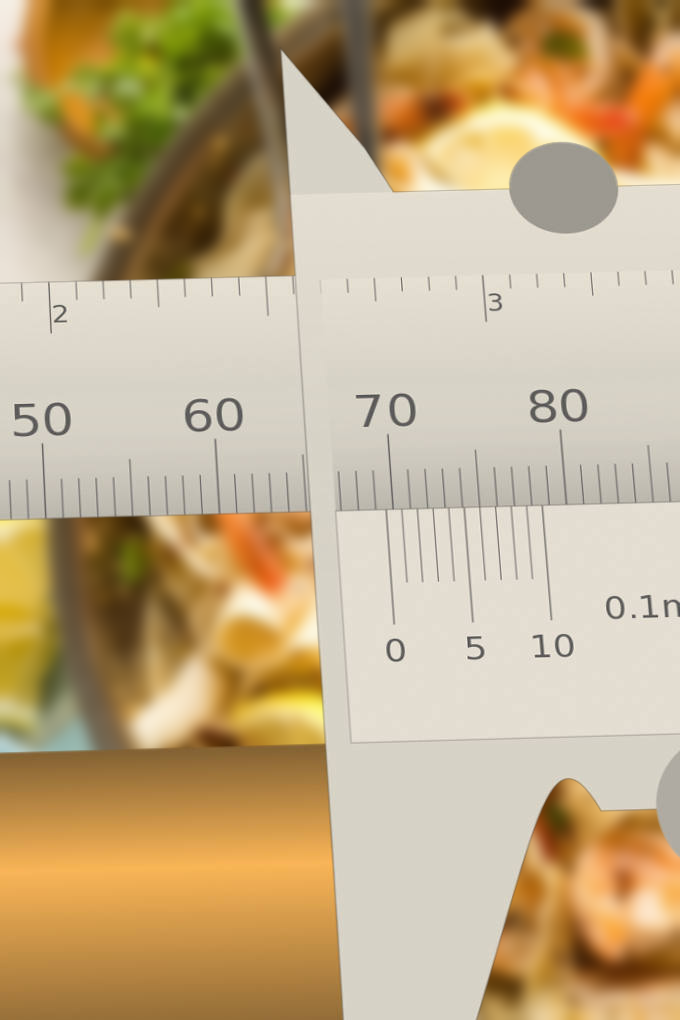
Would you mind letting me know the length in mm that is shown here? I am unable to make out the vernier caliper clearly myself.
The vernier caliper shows 69.6 mm
